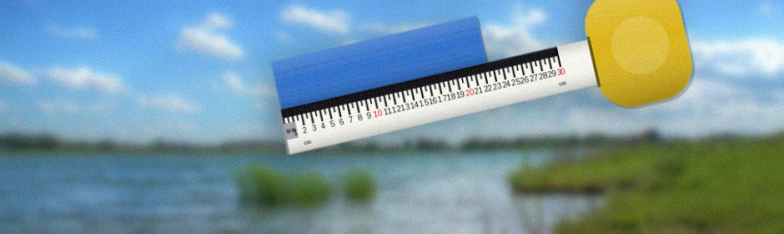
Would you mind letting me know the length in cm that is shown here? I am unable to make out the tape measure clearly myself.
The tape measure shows 22.5 cm
